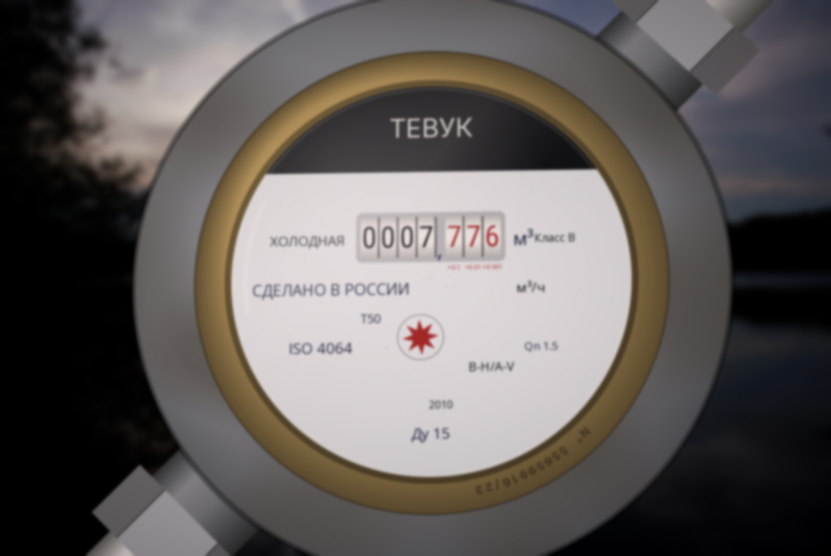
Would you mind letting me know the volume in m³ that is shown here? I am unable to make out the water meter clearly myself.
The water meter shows 7.776 m³
